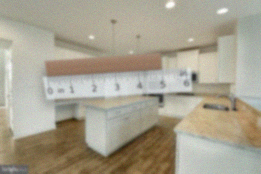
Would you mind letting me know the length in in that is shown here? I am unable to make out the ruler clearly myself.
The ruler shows 5 in
